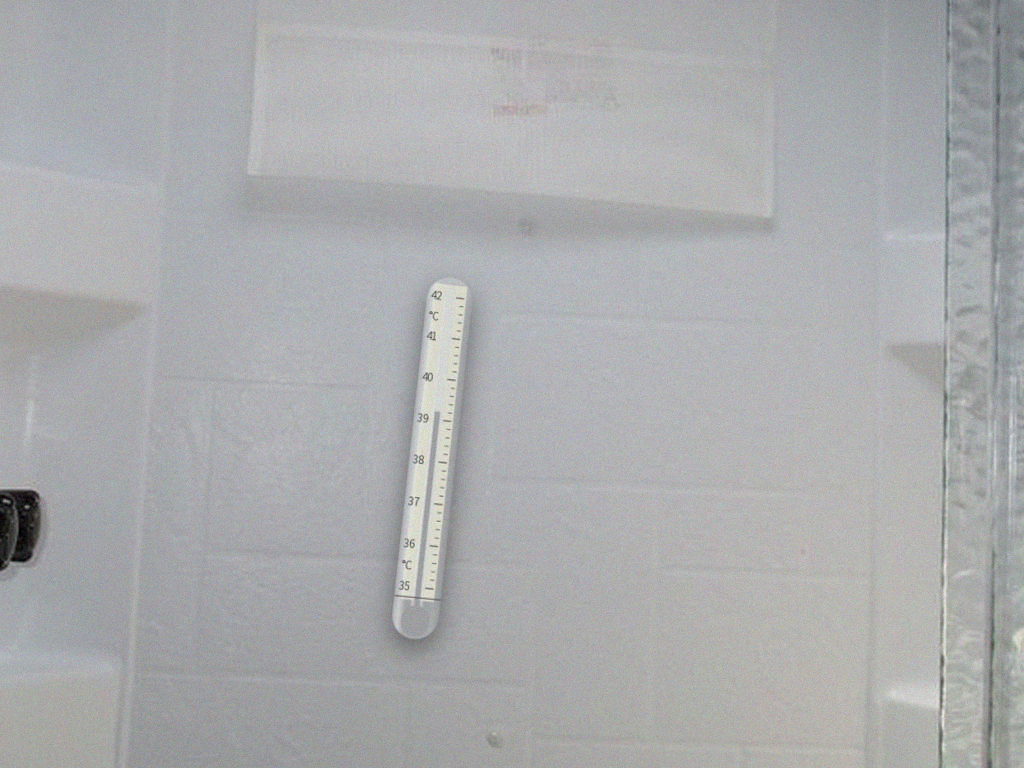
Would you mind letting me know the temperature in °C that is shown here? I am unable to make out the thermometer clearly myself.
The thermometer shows 39.2 °C
